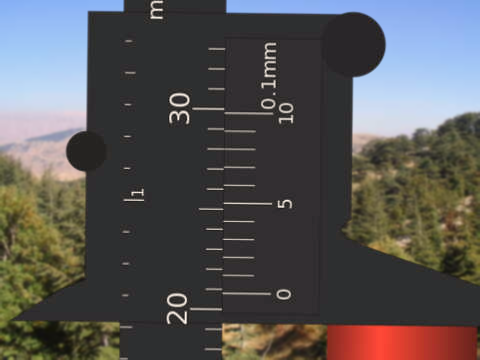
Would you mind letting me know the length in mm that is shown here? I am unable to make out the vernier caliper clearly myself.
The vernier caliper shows 20.8 mm
